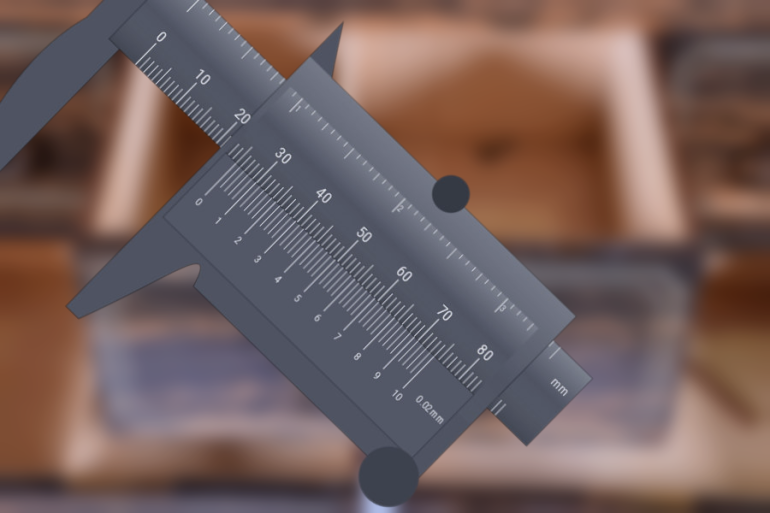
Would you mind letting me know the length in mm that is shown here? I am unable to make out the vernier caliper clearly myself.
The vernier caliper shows 25.0 mm
